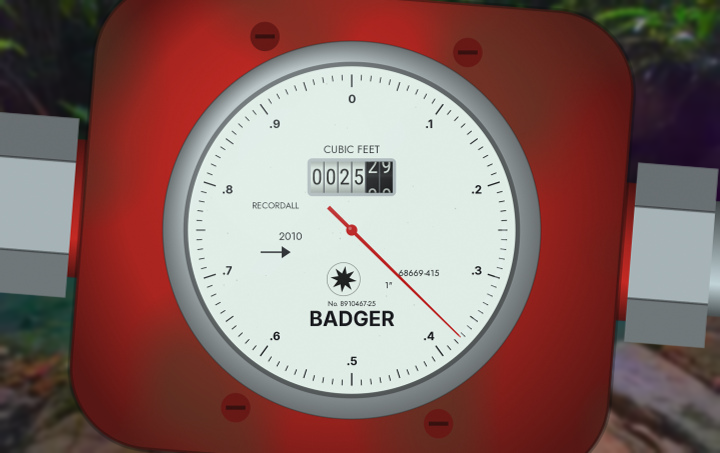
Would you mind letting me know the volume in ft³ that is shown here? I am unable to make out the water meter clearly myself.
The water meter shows 2529.37 ft³
